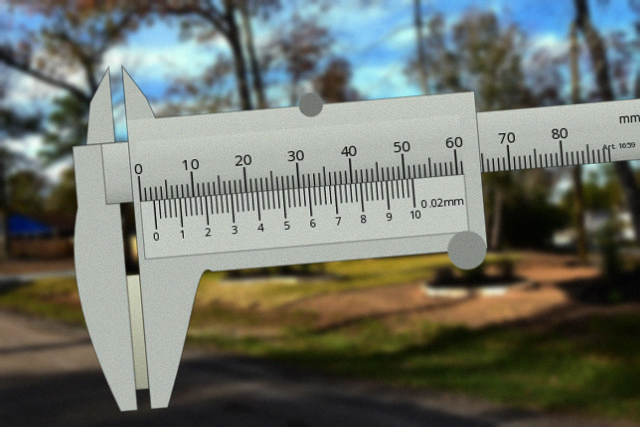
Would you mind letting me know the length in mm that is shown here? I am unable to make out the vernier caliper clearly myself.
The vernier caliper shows 2.5 mm
